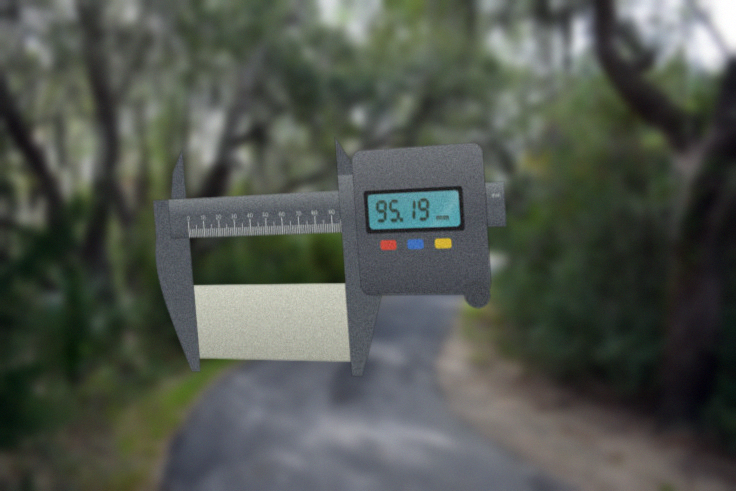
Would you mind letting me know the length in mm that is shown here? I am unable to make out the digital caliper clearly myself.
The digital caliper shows 95.19 mm
